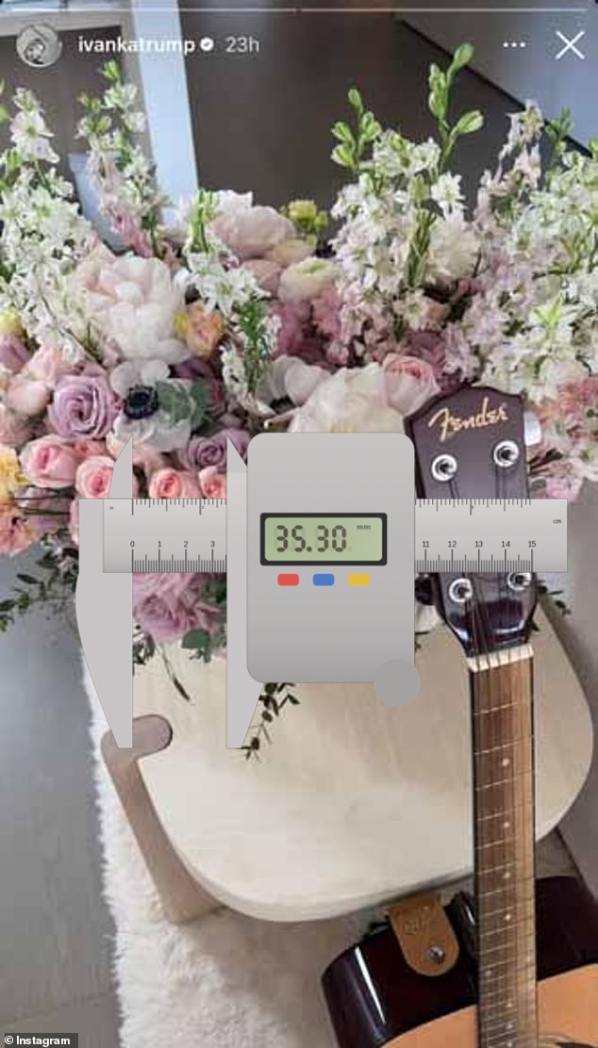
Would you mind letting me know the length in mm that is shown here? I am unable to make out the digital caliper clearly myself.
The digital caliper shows 35.30 mm
